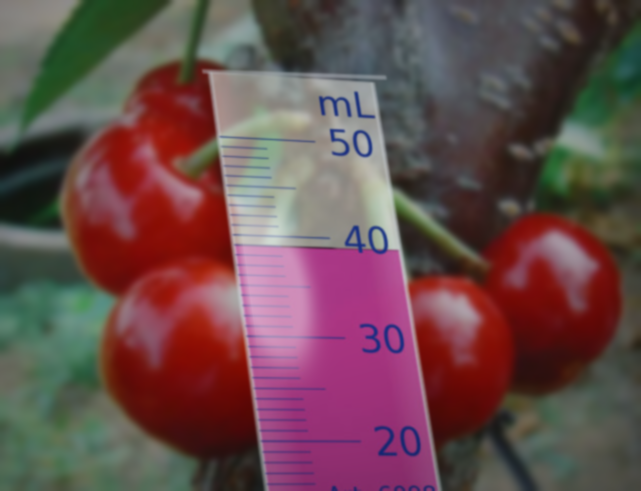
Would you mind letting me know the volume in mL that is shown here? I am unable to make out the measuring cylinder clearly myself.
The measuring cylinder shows 39 mL
